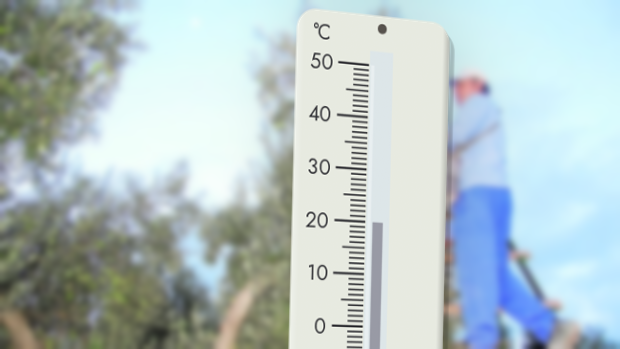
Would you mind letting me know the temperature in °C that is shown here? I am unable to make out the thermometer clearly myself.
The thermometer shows 20 °C
